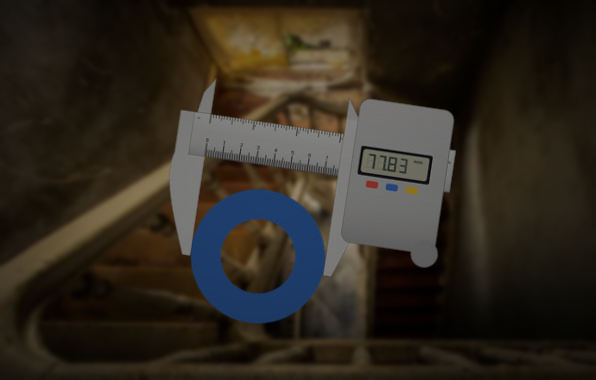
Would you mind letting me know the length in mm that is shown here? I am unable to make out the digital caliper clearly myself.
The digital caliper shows 77.83 mm
